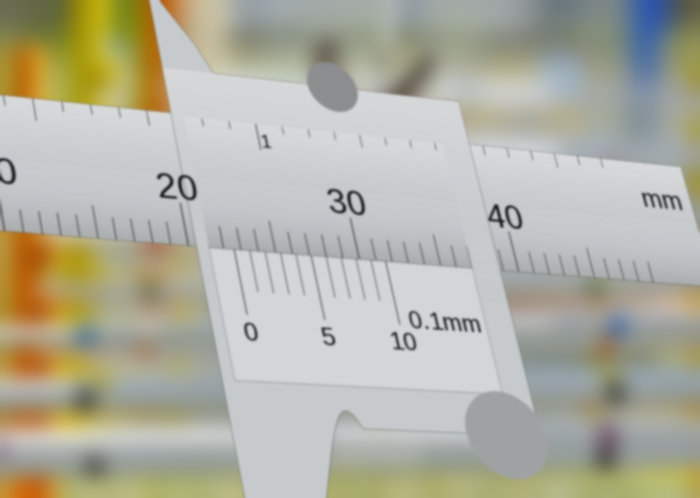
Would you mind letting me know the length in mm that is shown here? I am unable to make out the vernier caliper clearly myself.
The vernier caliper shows 22.6 mm
